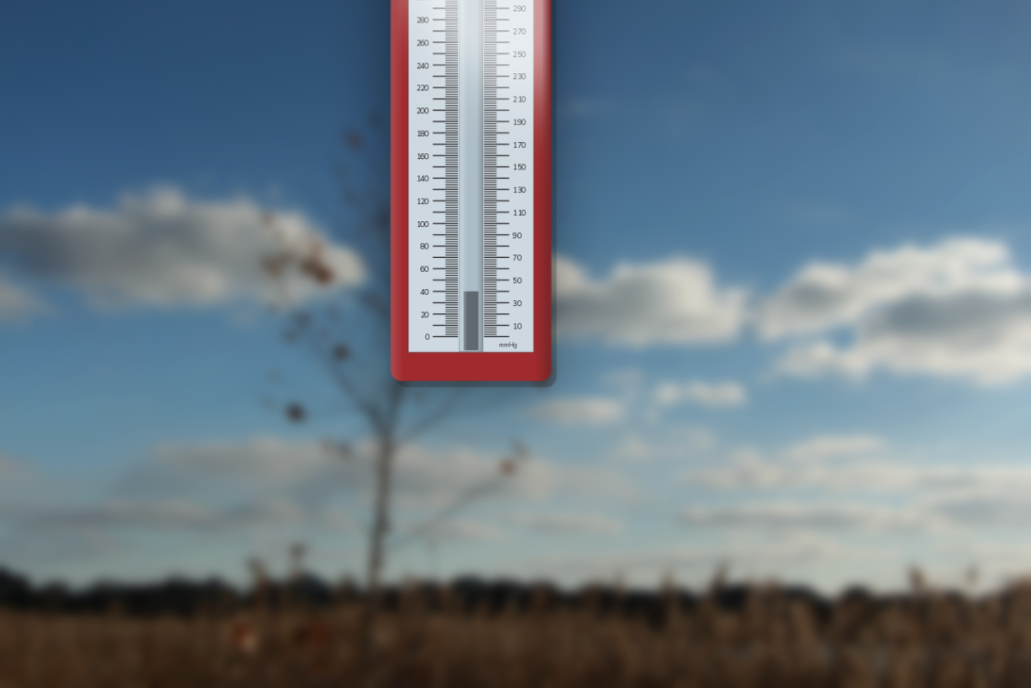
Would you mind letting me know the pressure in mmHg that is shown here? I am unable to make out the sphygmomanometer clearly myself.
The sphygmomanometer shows 40 mmHg
